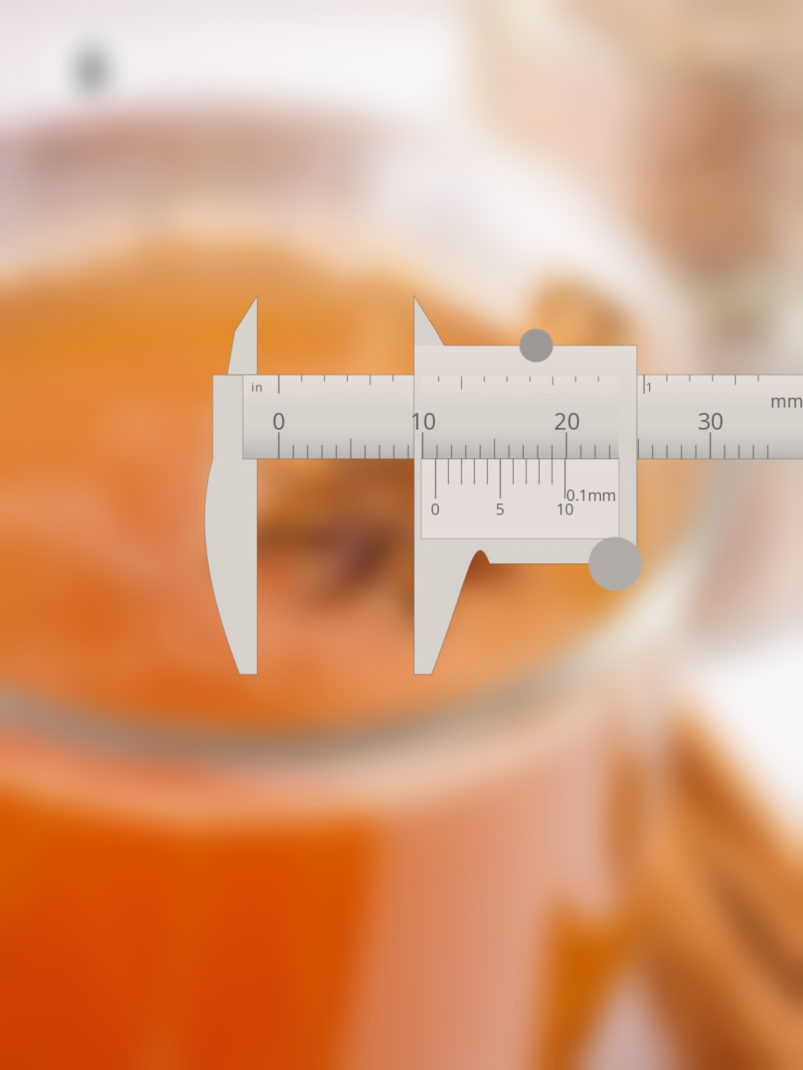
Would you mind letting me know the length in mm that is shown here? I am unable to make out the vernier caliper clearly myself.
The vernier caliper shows 10.9 mm
